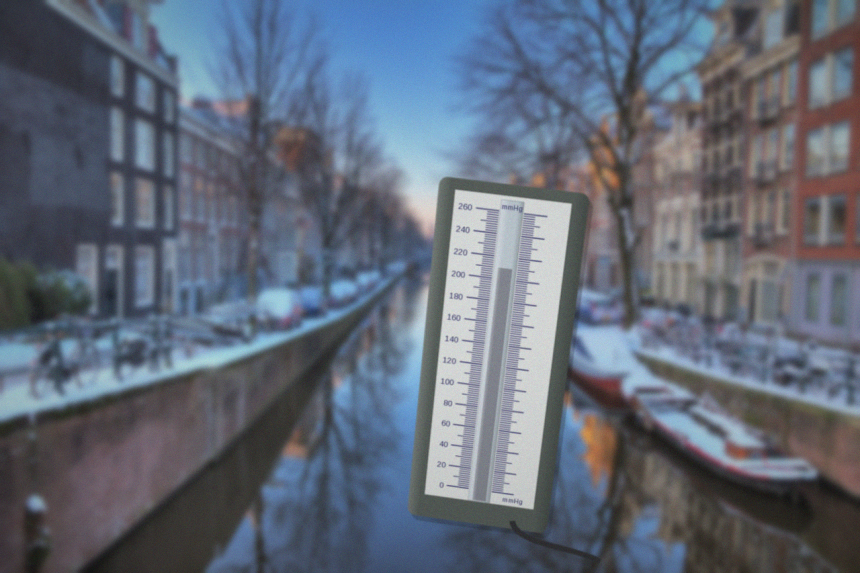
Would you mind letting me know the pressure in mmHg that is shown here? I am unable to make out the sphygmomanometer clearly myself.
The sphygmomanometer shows 210 mmHg
